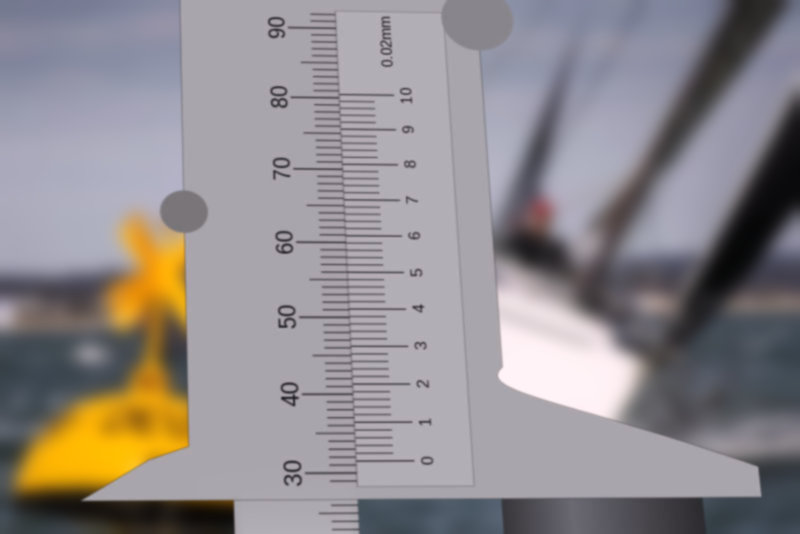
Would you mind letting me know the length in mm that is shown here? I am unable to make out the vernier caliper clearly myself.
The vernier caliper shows 31.5 mm
